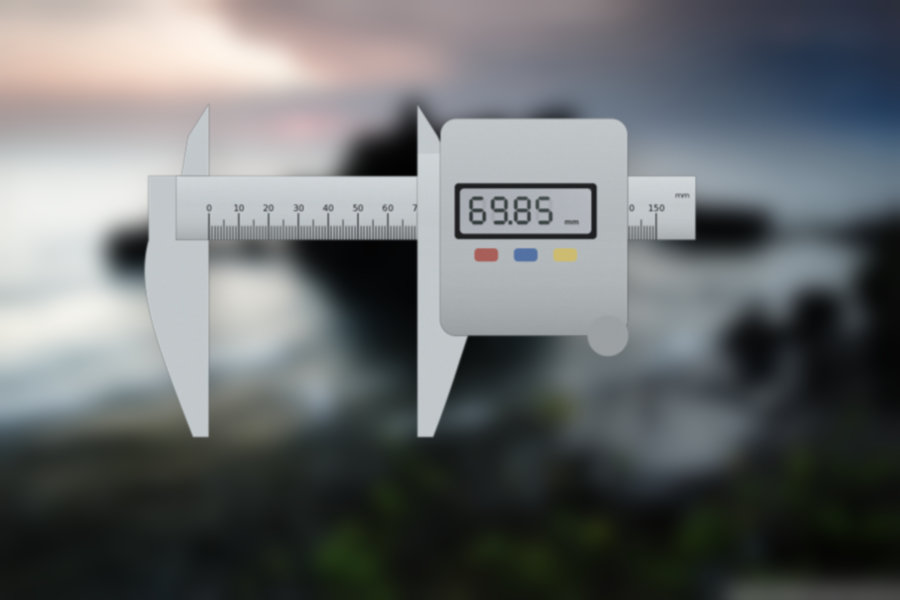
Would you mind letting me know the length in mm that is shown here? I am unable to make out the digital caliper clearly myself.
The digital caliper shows 69.85 mm
